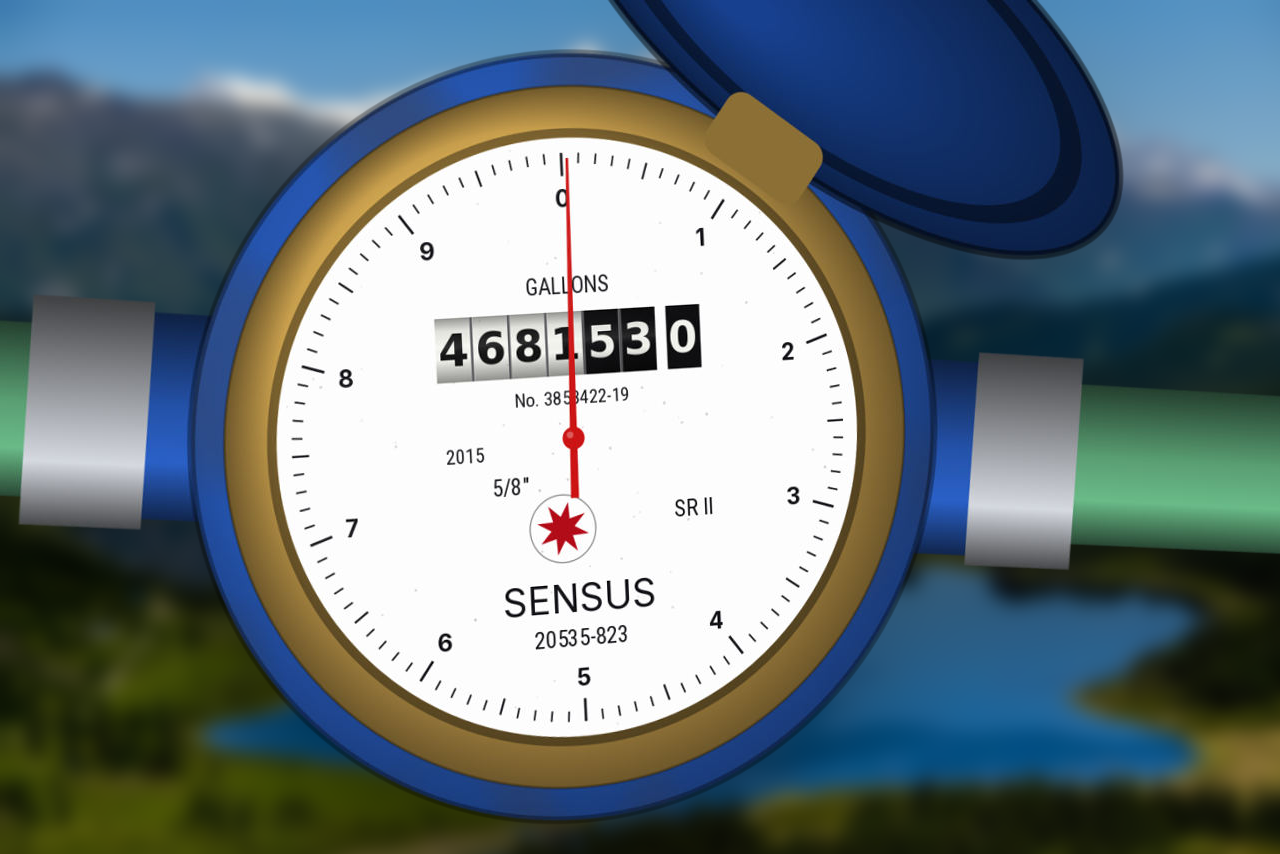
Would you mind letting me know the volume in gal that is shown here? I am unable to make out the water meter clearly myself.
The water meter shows 4681530.0 gal
